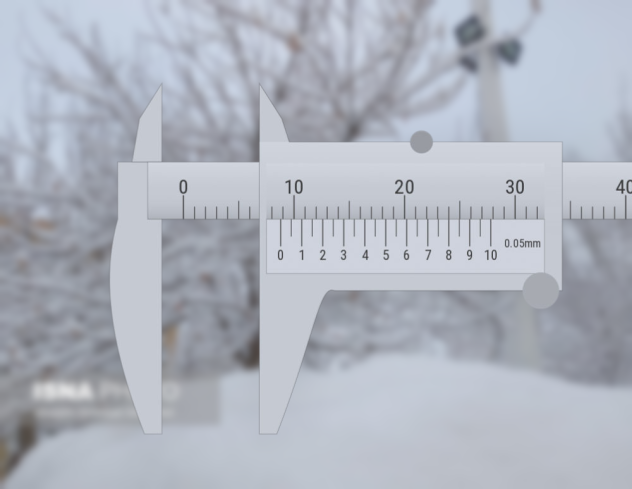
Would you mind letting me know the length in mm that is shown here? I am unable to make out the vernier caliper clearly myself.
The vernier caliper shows 8.8 mm
